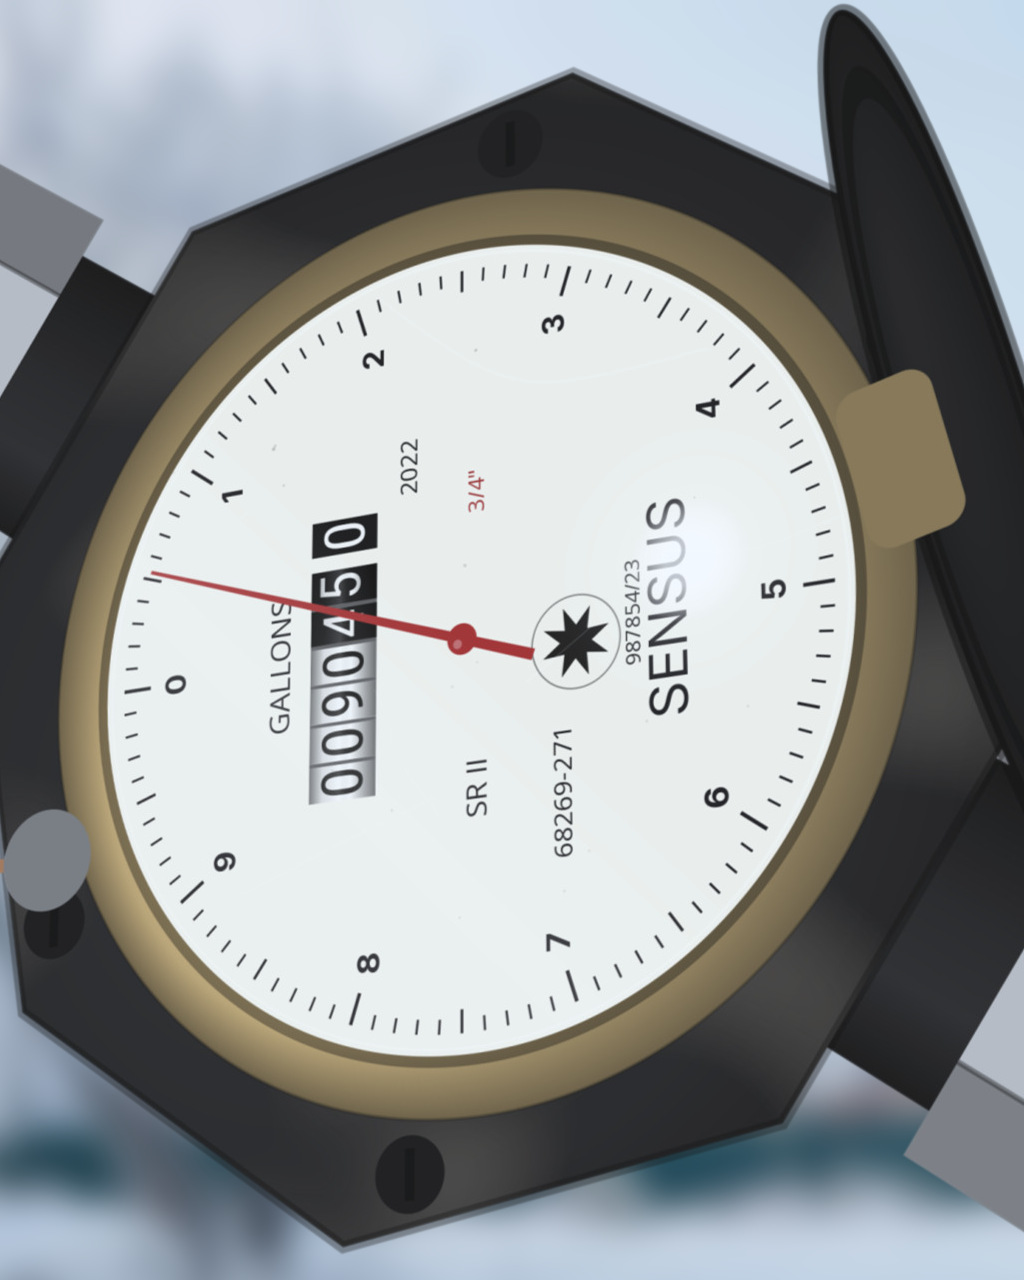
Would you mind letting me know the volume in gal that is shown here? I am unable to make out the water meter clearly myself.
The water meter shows 90450.5 gal
